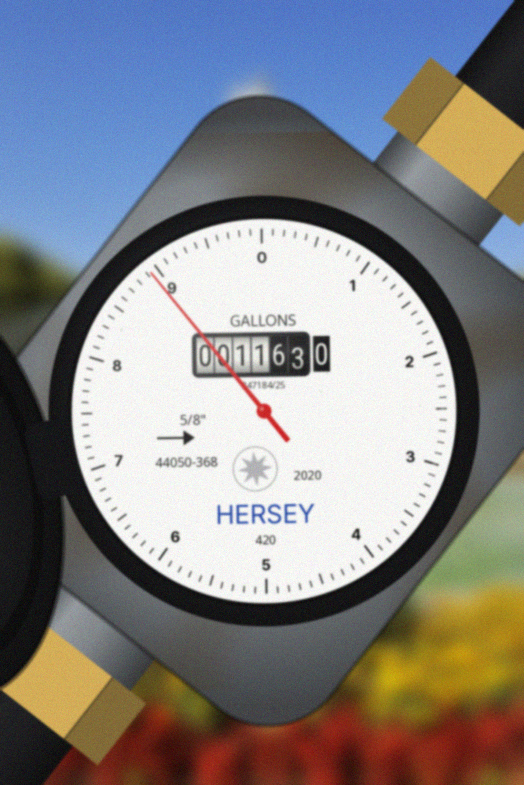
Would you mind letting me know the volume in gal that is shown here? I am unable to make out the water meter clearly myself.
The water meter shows 11628.9 gal
